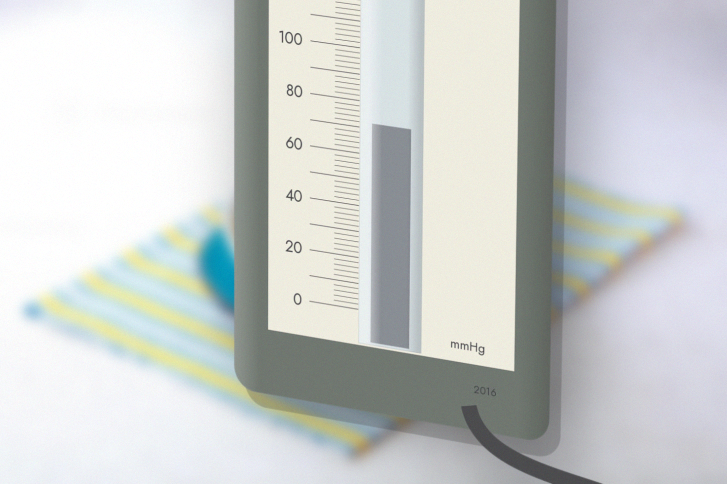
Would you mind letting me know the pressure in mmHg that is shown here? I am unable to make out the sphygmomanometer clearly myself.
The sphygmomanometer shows 72 mmHg
